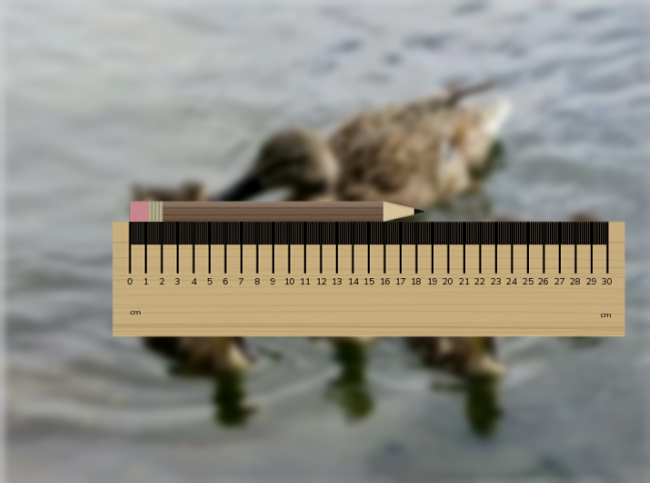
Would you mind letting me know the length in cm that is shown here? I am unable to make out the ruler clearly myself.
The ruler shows 18.5 cm
